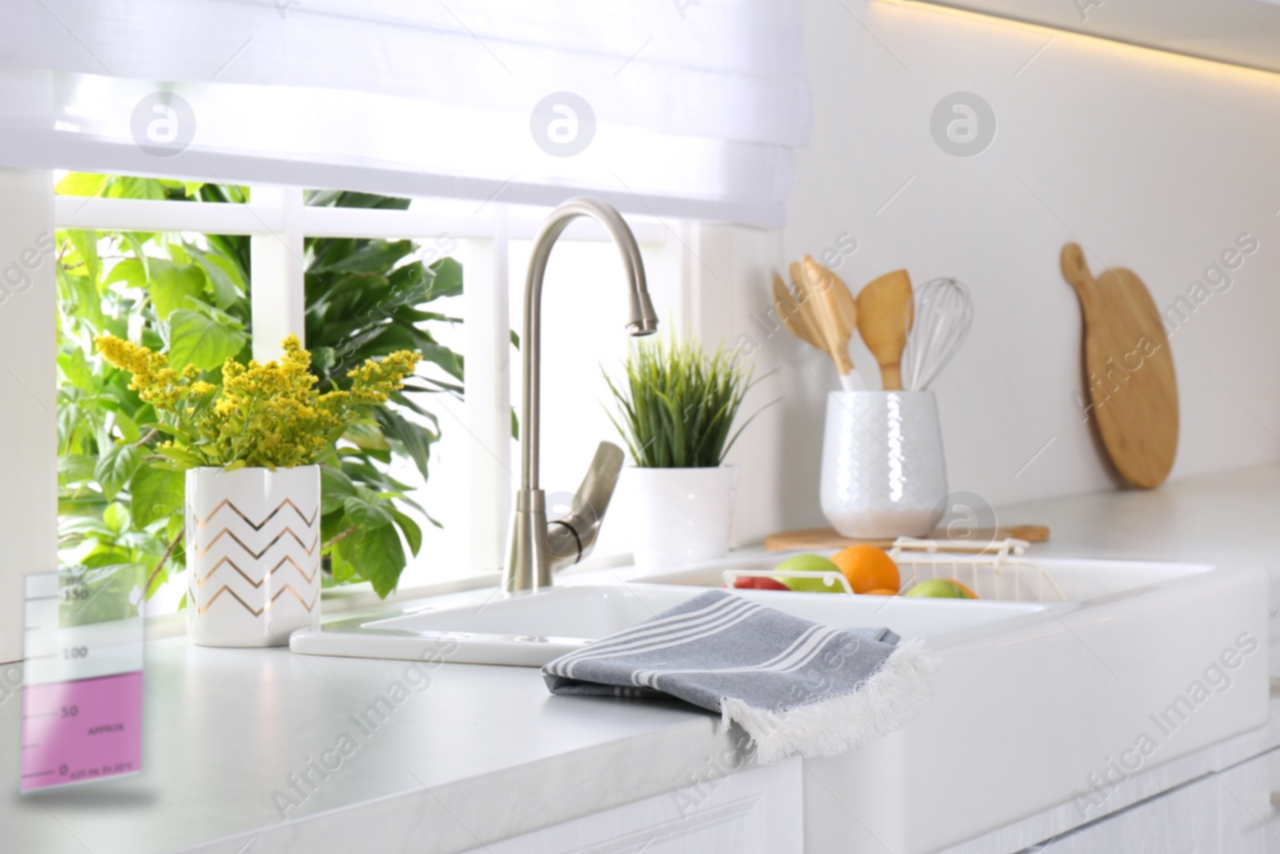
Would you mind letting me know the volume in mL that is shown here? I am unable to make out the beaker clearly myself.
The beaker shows 75 mL
